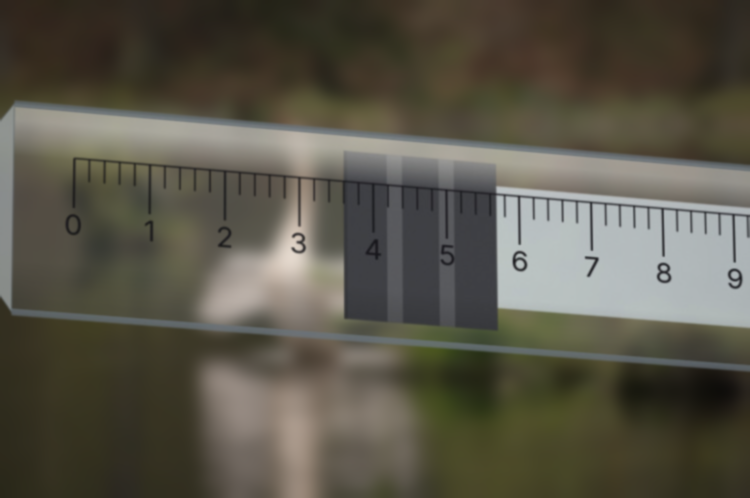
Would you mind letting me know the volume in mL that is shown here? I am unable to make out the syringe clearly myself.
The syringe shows 3.6 mL
